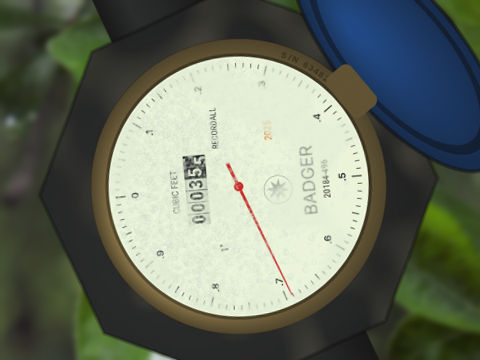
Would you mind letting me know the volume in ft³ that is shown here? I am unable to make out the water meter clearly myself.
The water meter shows 354.69 ft³
